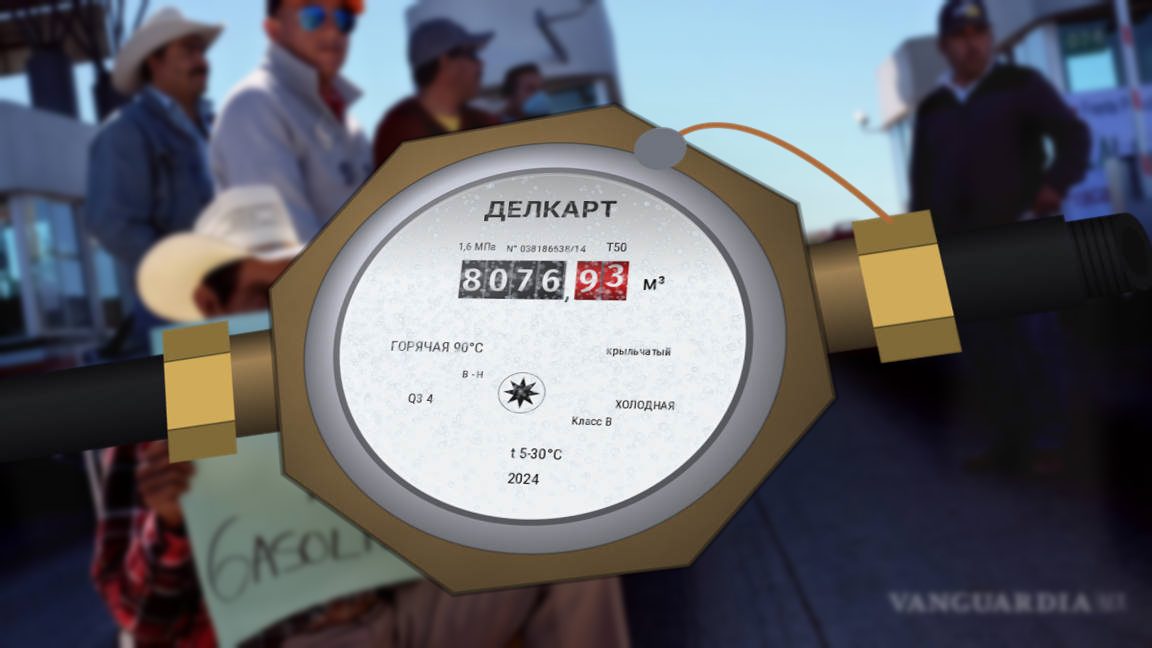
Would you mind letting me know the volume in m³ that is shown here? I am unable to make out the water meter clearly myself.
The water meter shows 8076.93 m³
